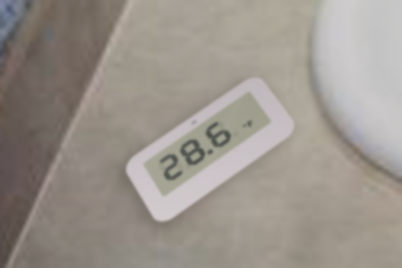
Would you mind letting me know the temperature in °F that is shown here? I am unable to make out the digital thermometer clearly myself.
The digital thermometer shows 28.6 °F
